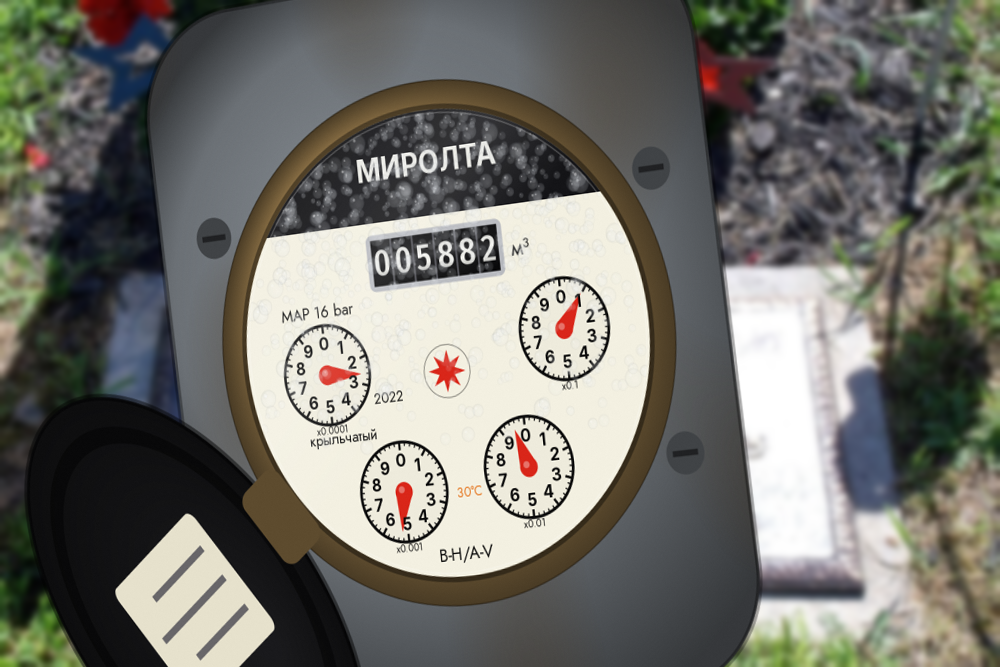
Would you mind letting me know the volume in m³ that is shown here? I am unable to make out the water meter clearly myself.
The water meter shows 5882.0952 m³
